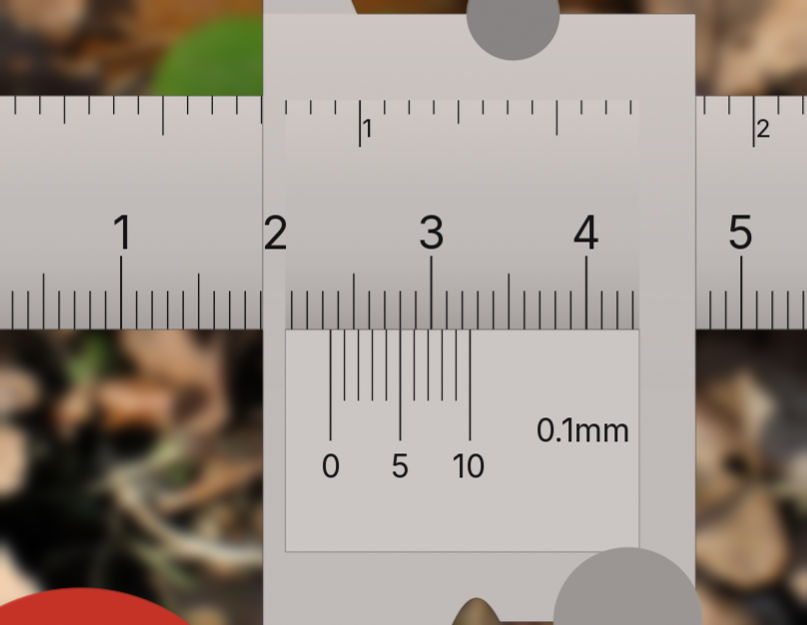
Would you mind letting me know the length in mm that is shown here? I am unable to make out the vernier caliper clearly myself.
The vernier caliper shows 23.5 mm
